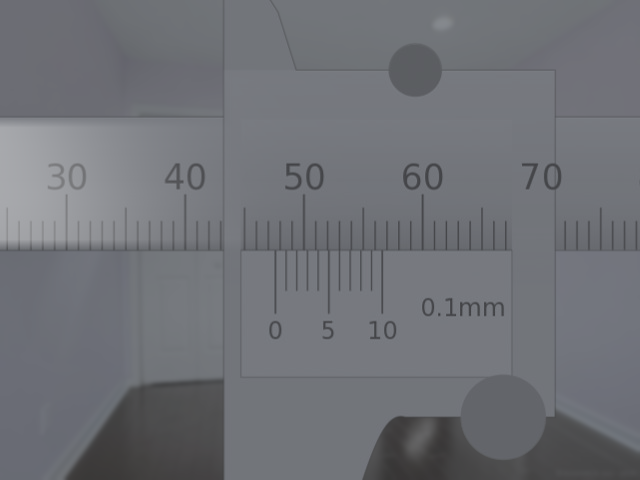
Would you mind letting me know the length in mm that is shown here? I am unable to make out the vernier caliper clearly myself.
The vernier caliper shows 47.6 mm
